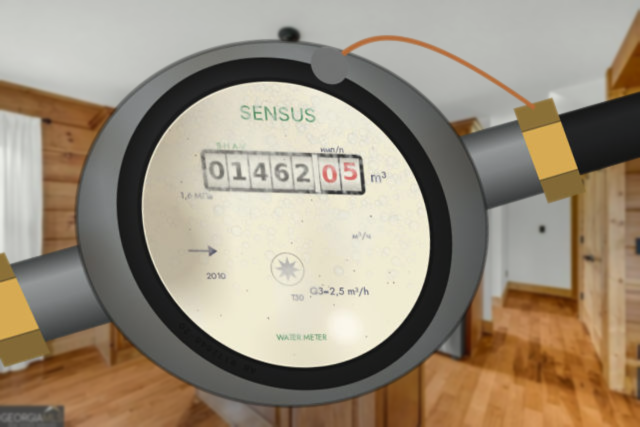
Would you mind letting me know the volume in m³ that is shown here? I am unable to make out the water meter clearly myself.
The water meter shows 1462.05 m³
